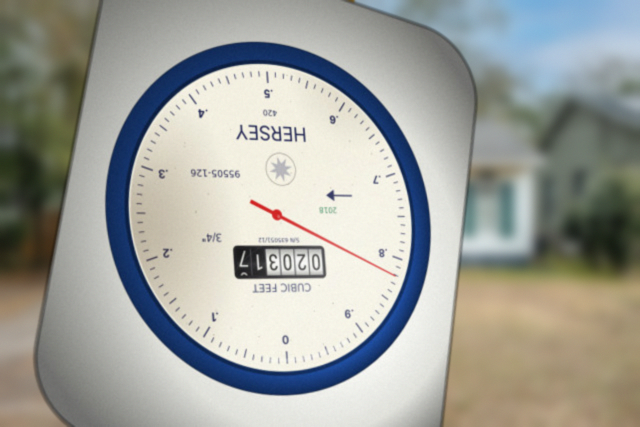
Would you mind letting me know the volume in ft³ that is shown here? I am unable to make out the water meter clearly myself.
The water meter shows 20316.82 ft³
